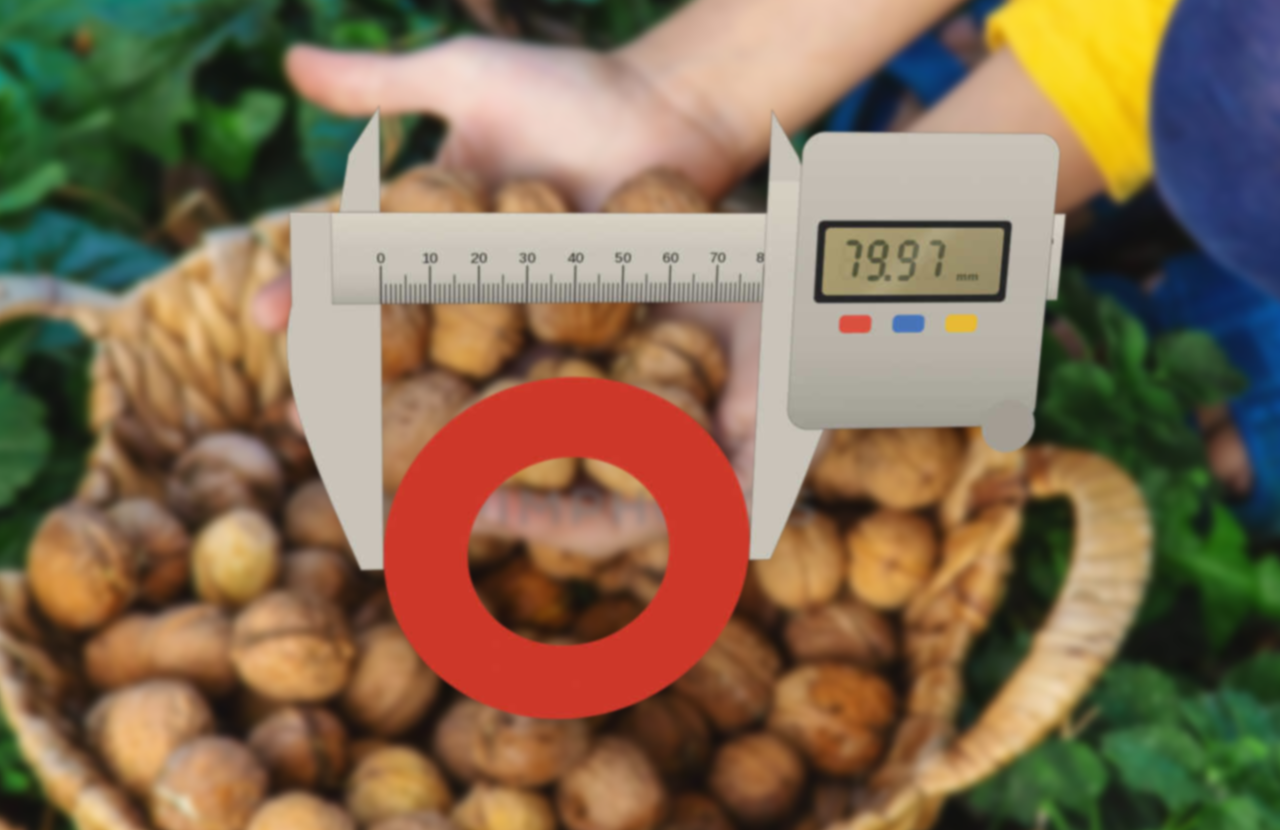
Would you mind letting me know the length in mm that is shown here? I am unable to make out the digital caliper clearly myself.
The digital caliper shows 79.97 mm
